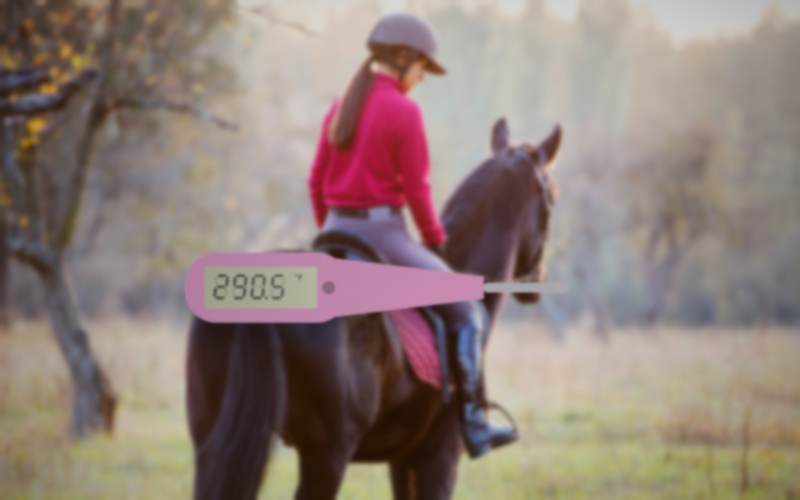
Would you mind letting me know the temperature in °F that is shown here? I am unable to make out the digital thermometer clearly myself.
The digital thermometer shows 290.5 °F
